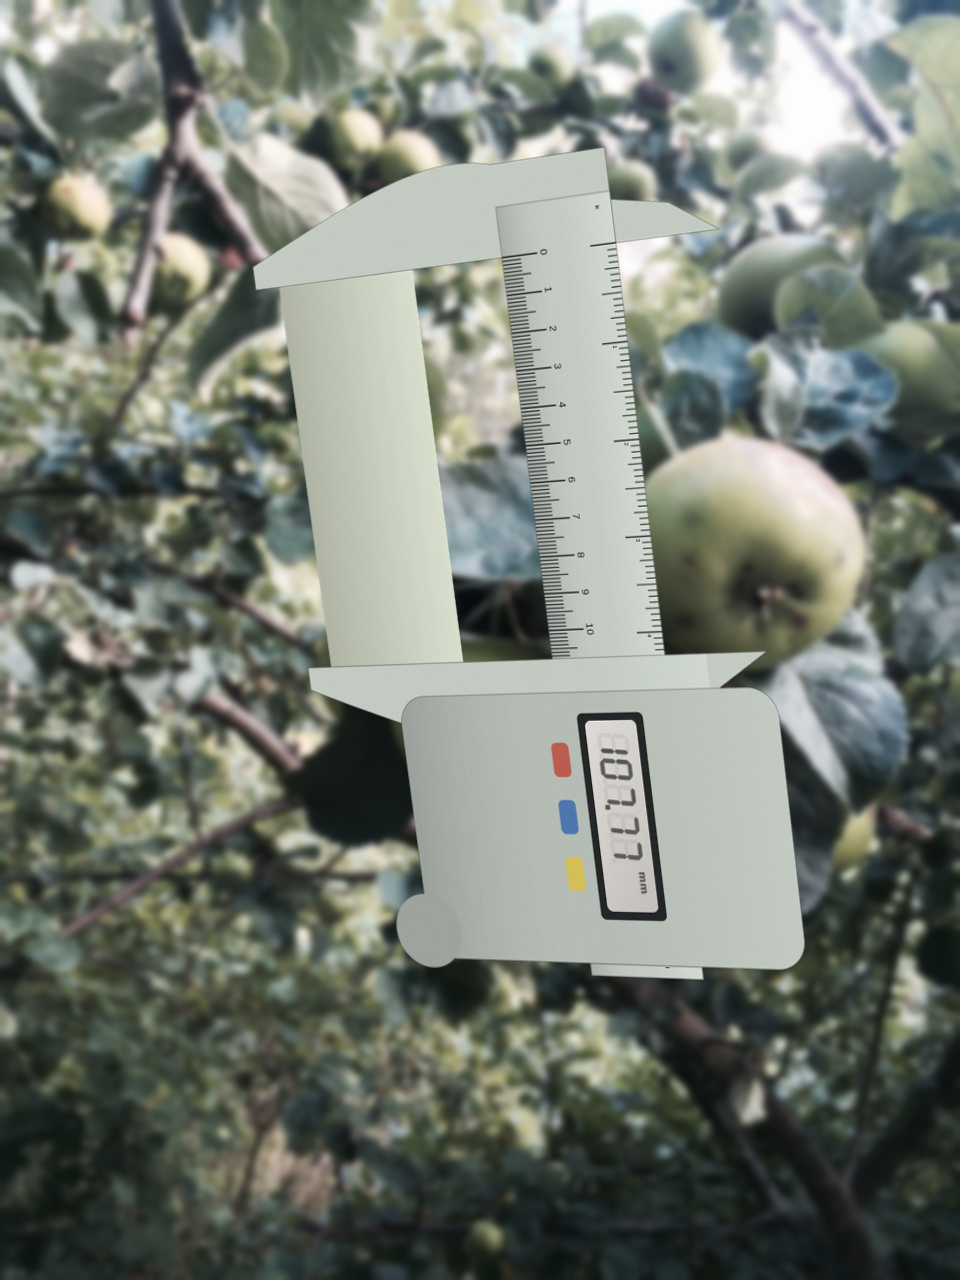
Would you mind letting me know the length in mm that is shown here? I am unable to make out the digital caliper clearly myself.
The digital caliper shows 107.77 mm
